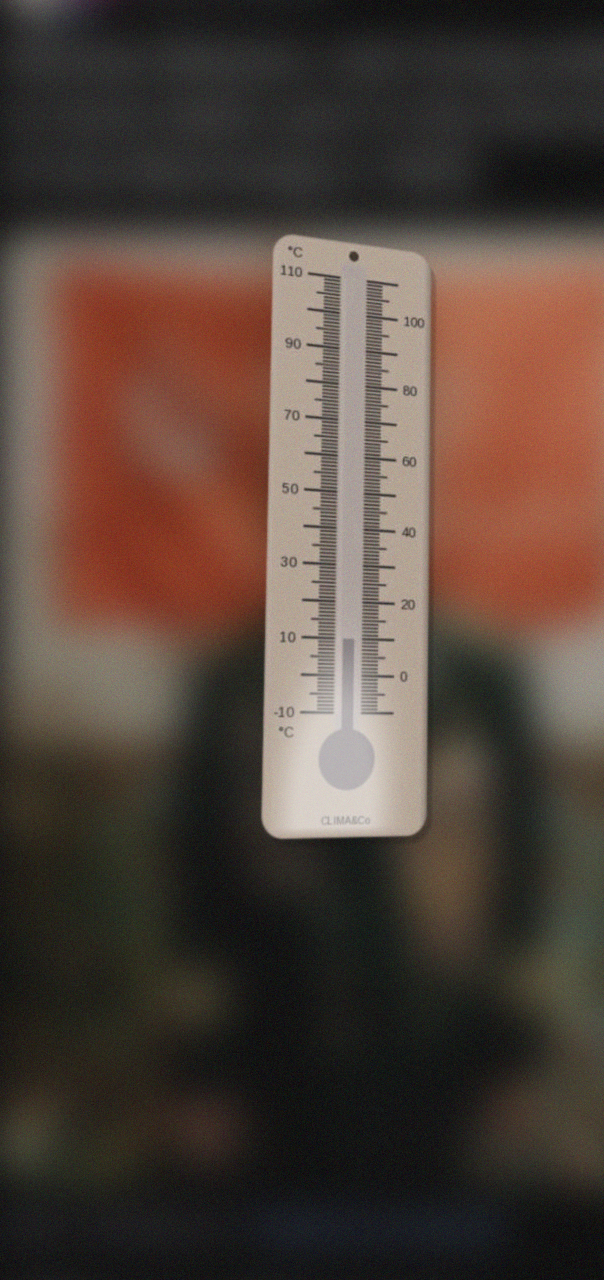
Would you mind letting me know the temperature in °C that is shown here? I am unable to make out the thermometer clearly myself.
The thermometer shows 10 °C
